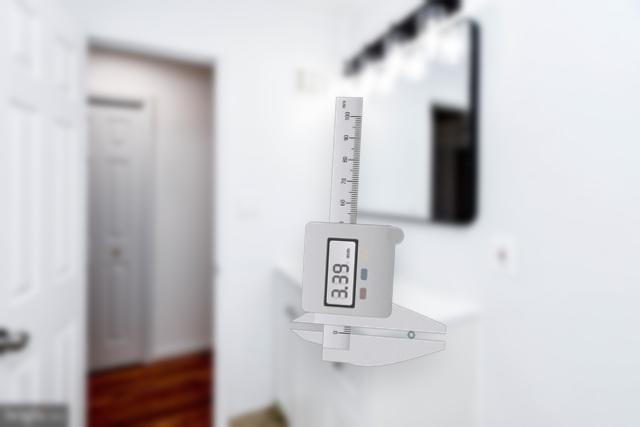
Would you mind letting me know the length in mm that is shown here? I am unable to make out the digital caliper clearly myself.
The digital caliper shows 3.39 mm
